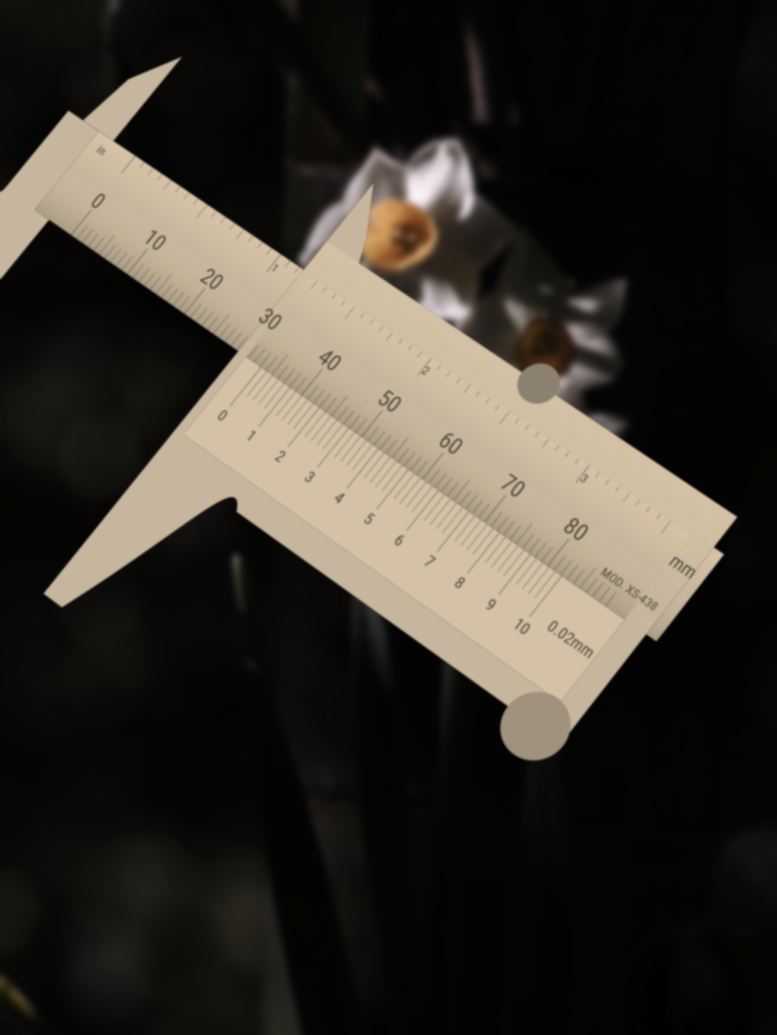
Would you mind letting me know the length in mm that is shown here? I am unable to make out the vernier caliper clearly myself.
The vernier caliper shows 33.2 mm
